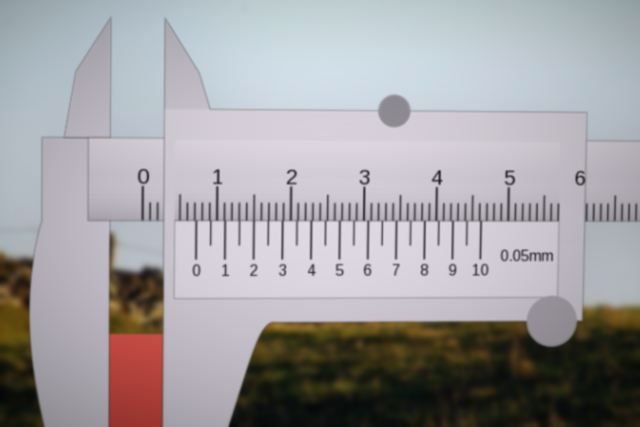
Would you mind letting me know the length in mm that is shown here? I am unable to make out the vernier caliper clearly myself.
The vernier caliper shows 7.2 mm
